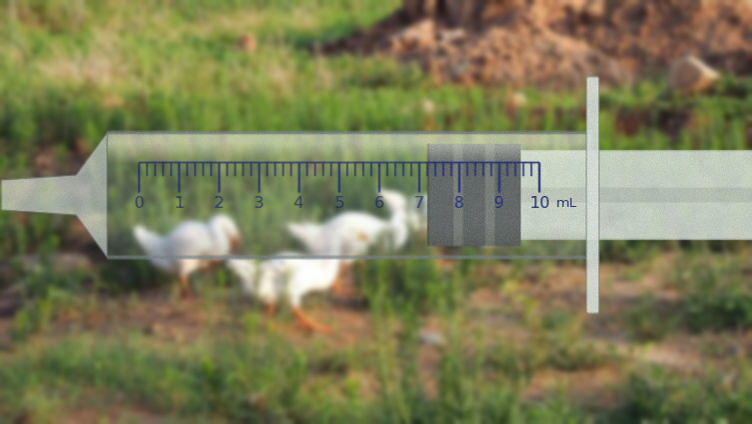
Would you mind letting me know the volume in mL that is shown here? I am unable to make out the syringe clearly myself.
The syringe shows 7.2 mL
